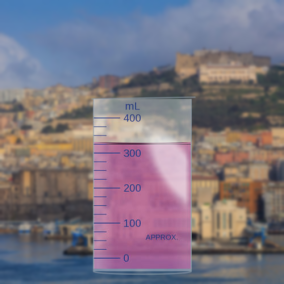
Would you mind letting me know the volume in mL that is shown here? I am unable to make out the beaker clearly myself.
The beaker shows 325 mL
